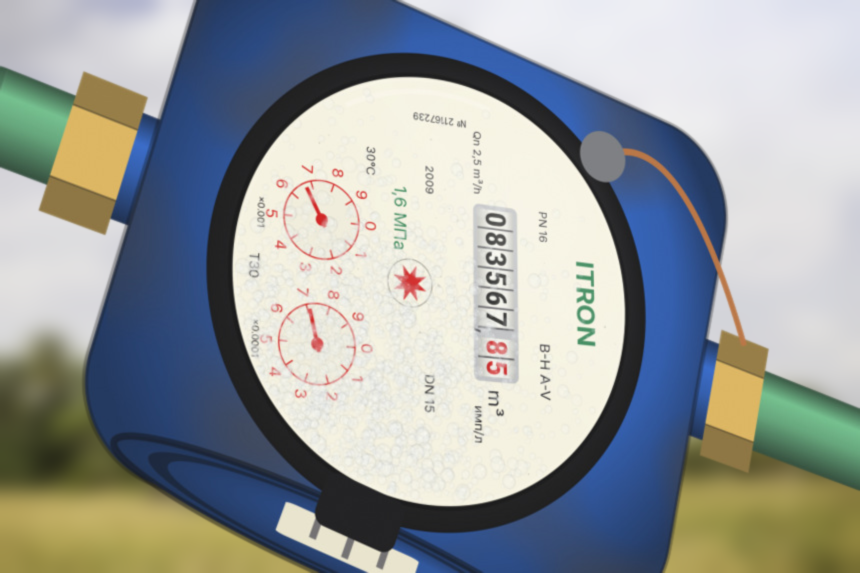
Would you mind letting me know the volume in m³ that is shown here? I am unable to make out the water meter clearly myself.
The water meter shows 83567.8567 m³
